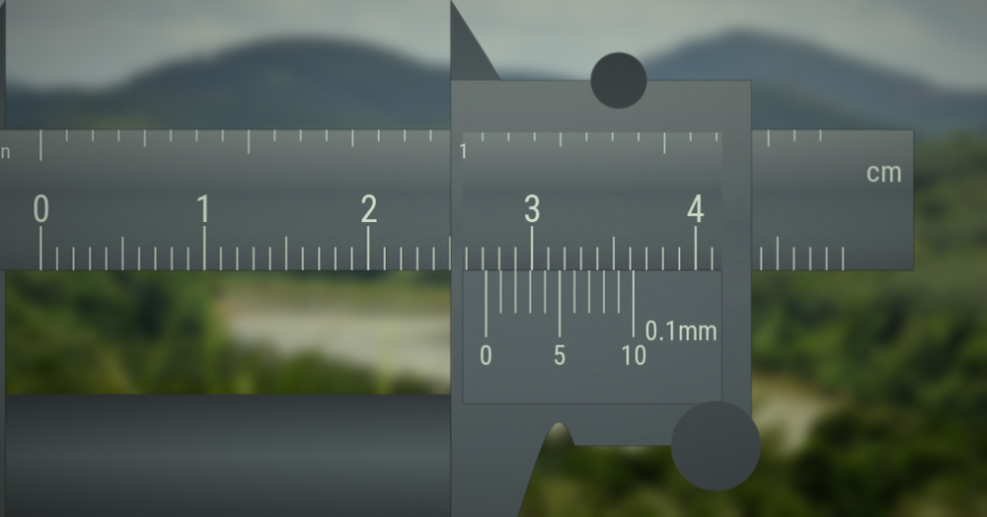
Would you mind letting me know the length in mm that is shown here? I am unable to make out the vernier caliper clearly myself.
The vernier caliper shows 27.2 mm
